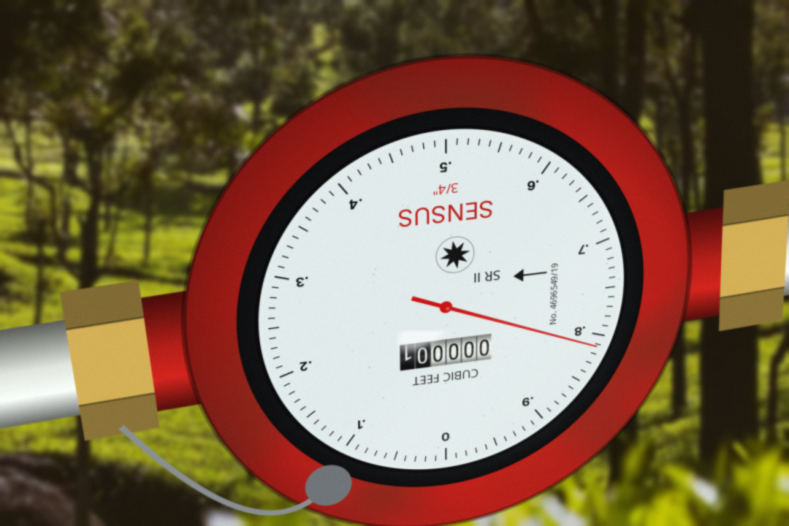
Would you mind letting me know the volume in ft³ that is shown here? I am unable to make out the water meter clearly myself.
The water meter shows 0.81 ft³
